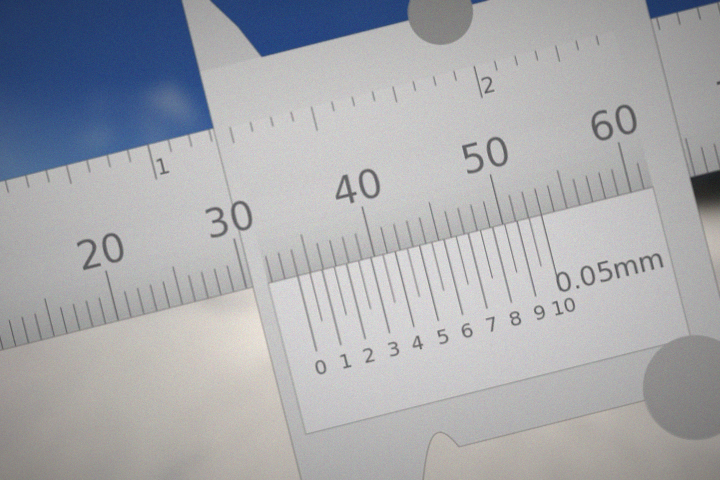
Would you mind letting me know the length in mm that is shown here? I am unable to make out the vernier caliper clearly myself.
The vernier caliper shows 34.0 mm
